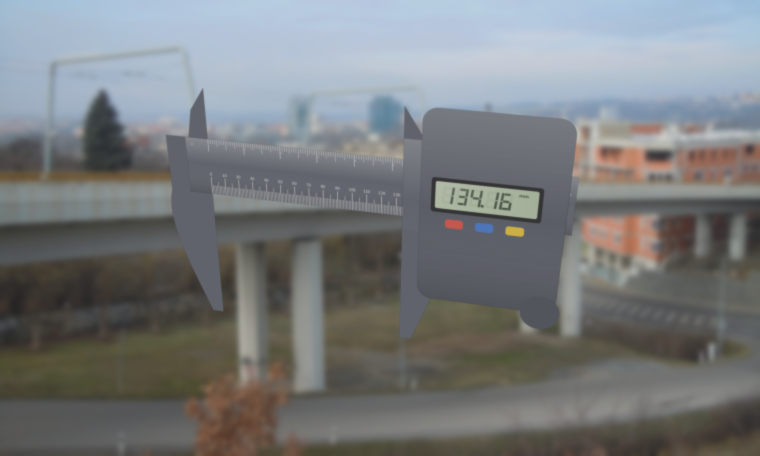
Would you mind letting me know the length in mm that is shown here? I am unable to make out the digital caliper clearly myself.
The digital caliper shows 134.16 mm
